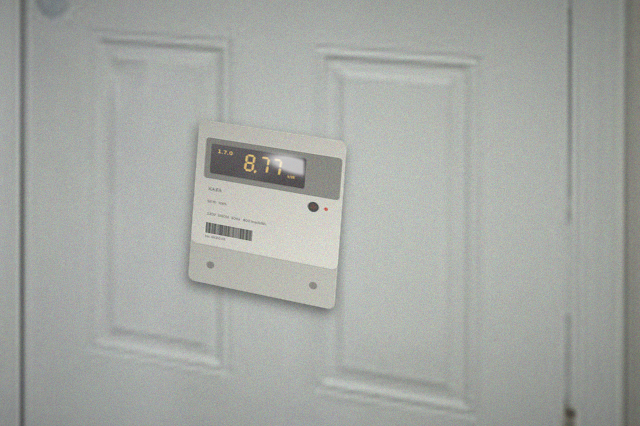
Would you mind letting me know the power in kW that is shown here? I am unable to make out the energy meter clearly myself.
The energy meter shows 8.77 kW
